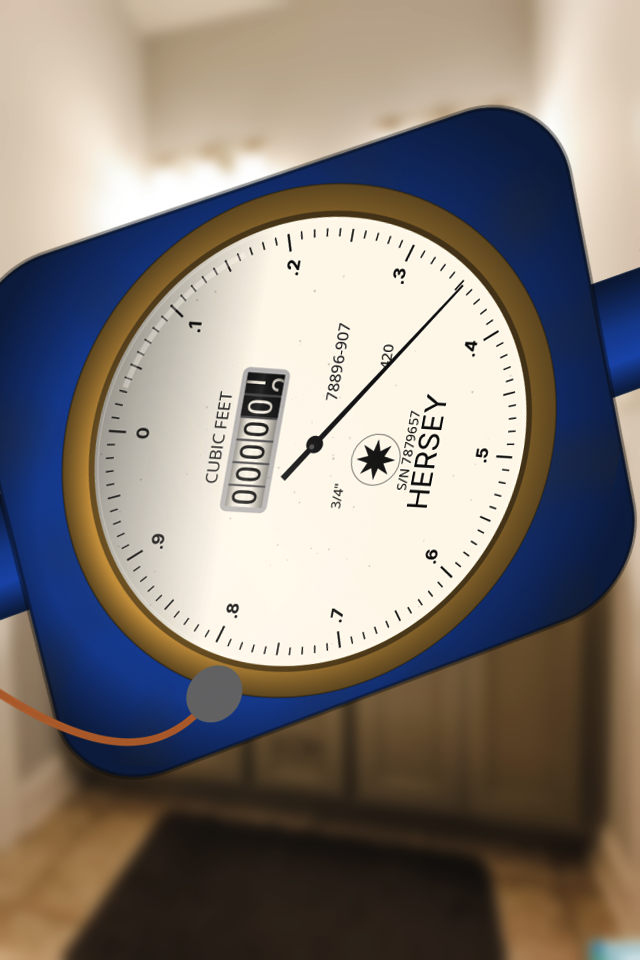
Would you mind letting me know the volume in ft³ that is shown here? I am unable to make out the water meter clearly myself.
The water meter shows 1.35 ft³
